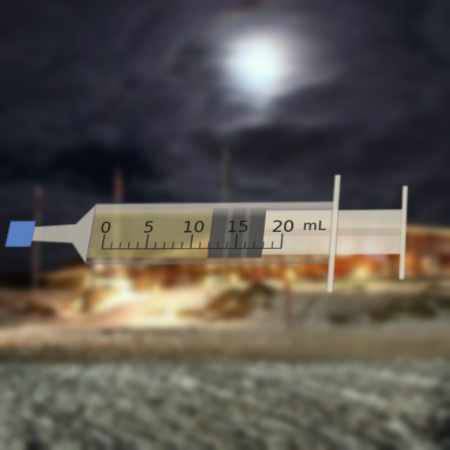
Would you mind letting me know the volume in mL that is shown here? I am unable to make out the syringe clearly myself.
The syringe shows 12 mL
